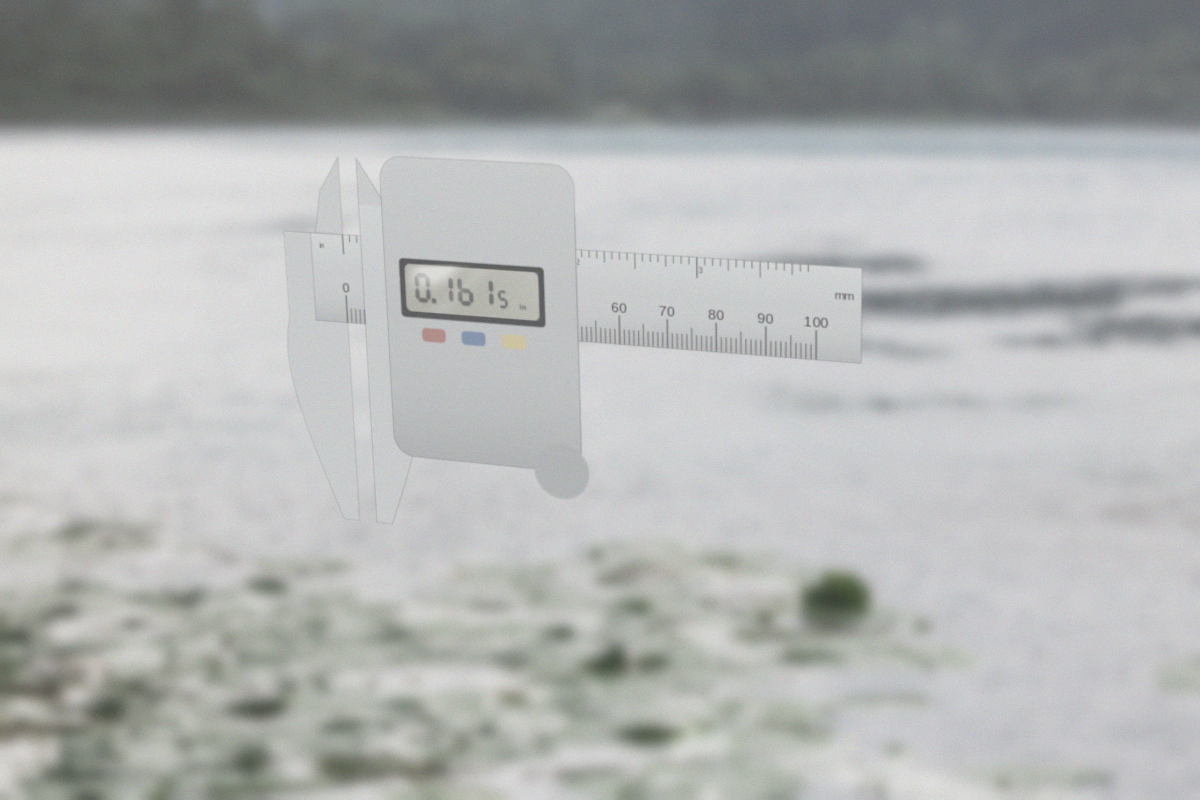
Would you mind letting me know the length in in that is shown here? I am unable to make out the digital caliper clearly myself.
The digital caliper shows 0.1615 in
